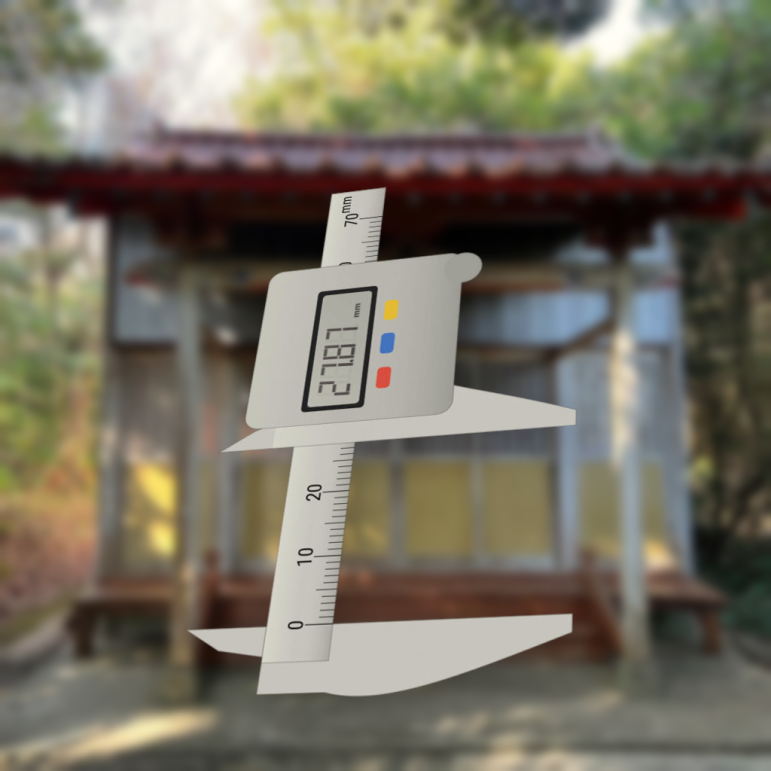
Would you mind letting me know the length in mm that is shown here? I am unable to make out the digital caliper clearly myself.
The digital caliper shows 27.87 mm
